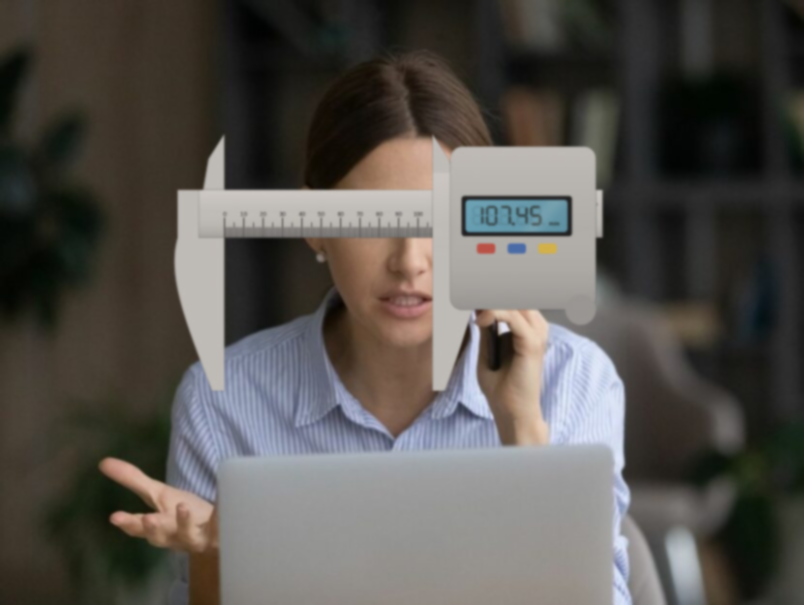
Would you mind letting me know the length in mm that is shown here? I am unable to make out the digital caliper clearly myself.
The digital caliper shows 107.45 mm
